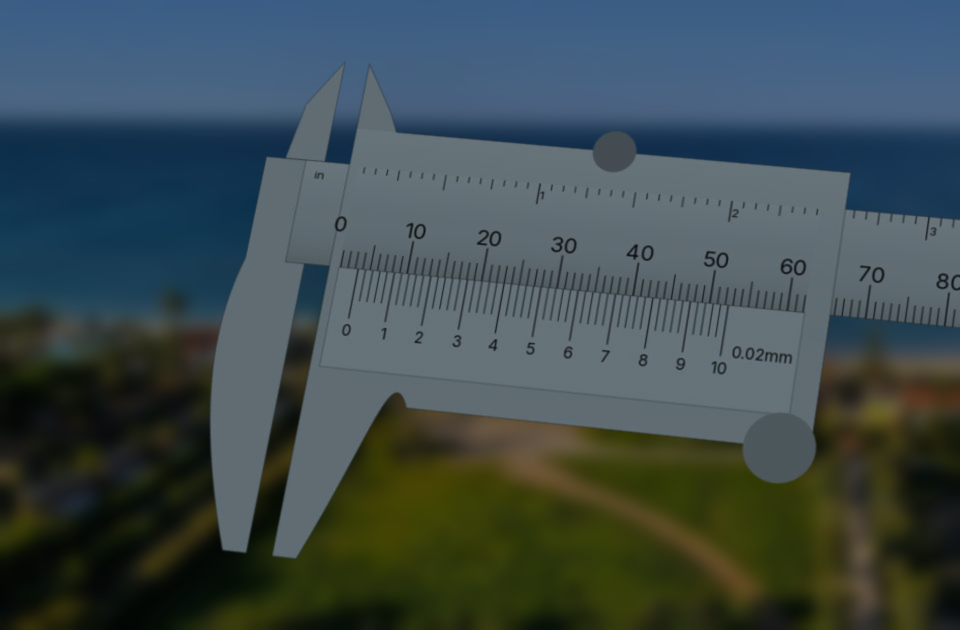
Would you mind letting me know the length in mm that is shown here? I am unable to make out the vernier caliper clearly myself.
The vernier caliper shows 3.4 mm
